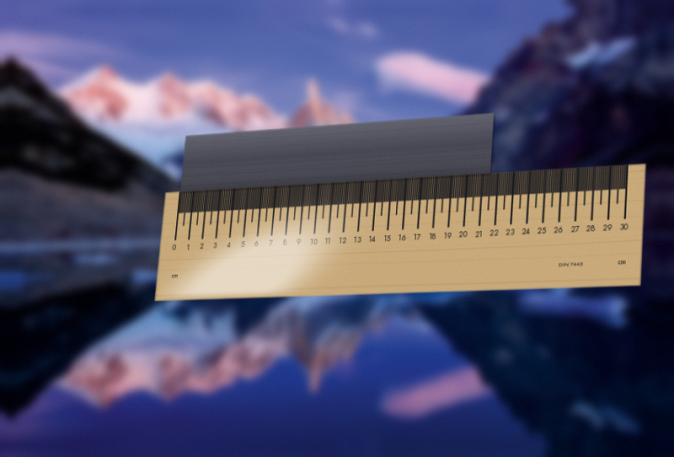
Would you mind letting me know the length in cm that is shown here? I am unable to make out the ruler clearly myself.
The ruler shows 21.5 cm
